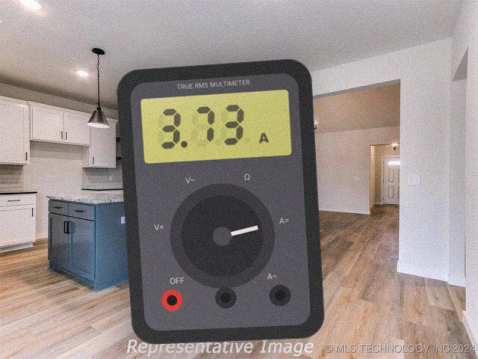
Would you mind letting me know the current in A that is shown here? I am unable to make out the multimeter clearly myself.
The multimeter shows 3.73 A
